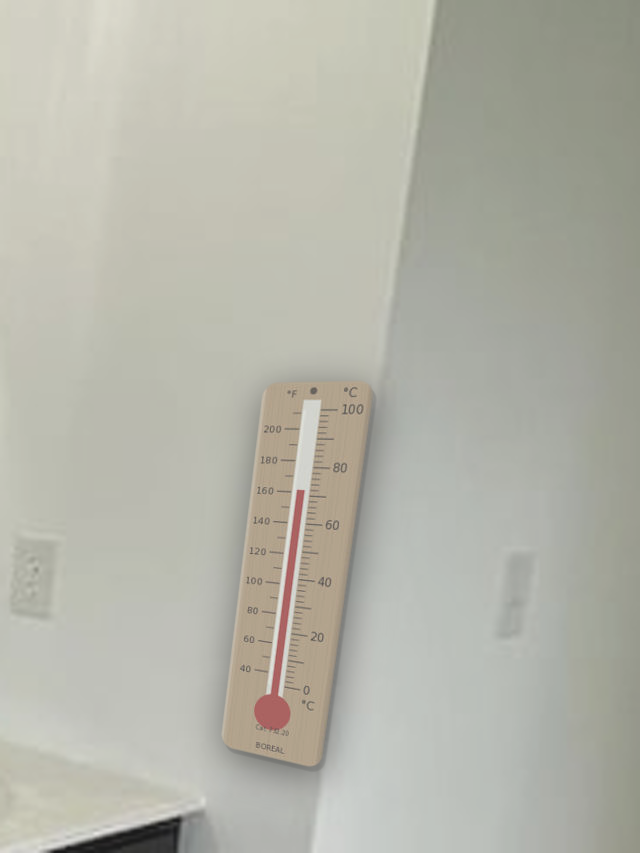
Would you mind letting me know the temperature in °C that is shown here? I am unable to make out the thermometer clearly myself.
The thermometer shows 72 °C
